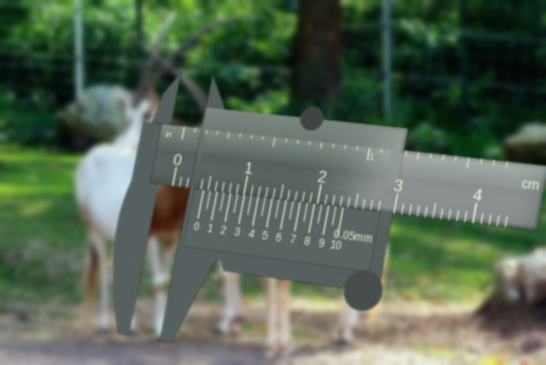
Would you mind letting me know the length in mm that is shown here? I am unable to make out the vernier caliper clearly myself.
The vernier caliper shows 4.4 mm
